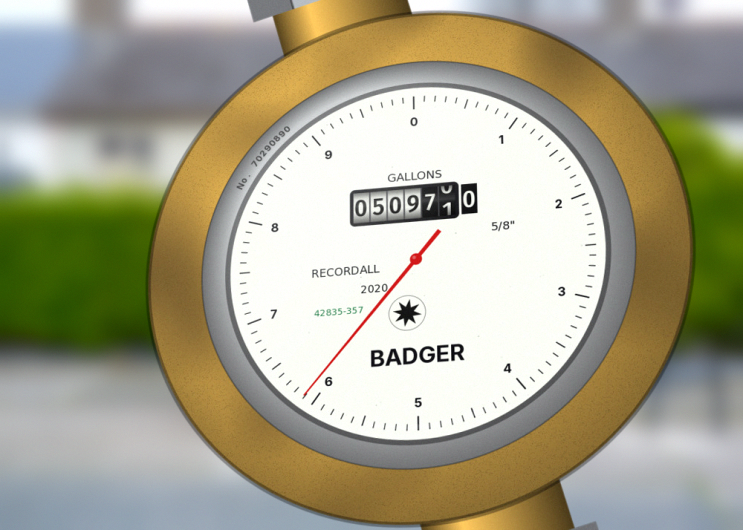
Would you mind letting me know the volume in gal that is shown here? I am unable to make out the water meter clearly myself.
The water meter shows 509706.1 gal
